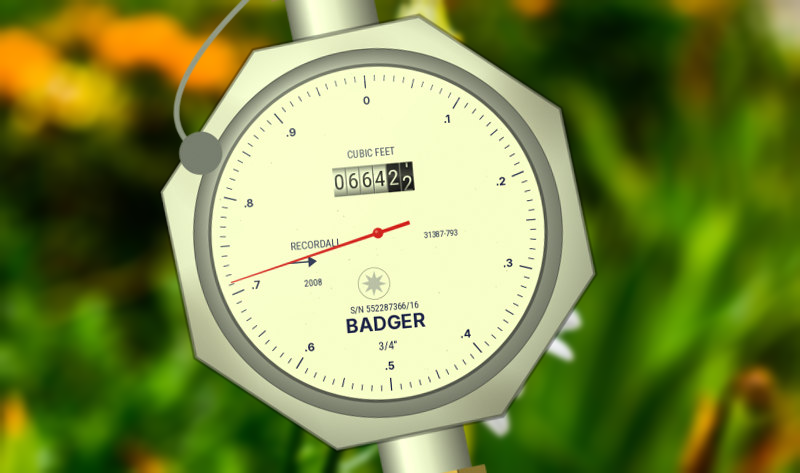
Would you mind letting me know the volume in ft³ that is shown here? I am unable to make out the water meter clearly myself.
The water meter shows 66421.71 ft³
